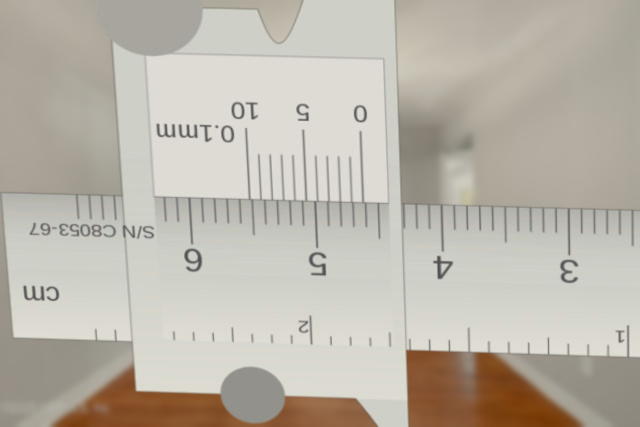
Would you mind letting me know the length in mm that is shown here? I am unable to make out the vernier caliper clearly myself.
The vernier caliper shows 46.2 mm
